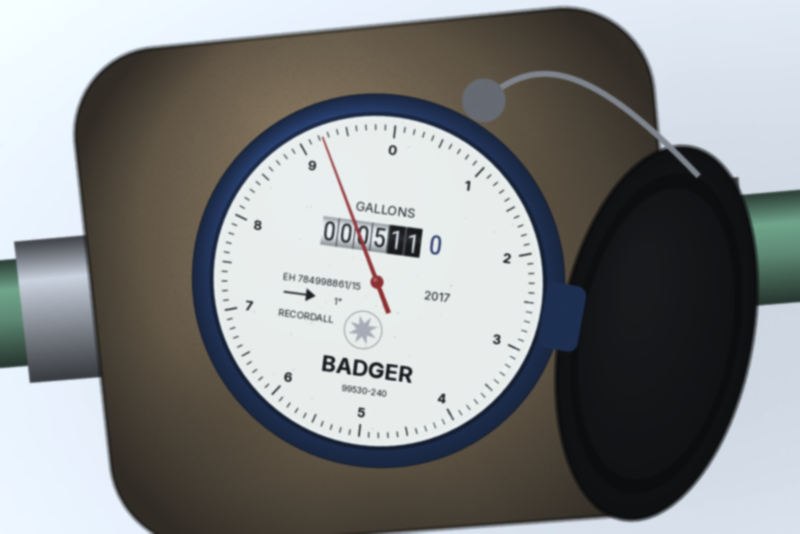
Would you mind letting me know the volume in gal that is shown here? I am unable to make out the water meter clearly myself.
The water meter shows 5109.2 gal
